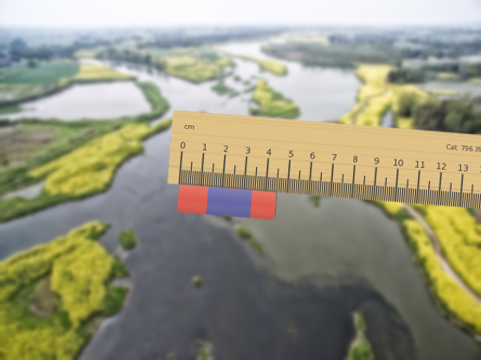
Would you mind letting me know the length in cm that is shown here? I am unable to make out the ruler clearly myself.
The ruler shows 4.5 cm
